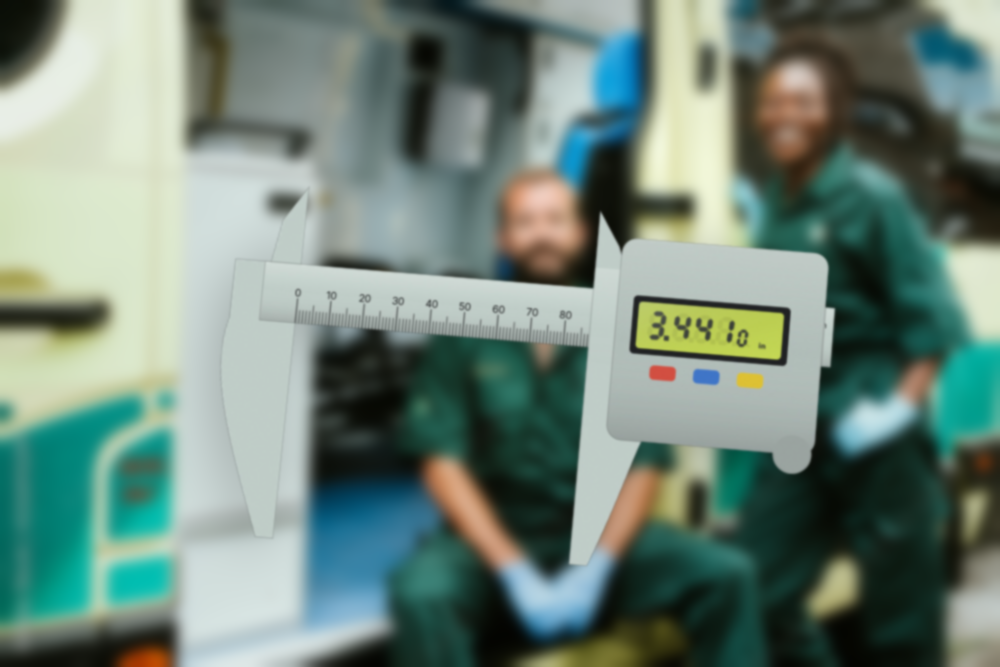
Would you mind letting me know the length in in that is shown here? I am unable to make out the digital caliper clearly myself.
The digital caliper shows 3.4410 in
